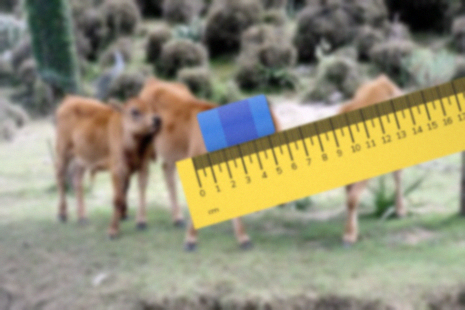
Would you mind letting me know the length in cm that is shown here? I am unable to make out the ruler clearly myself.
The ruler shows 4.5 cm
